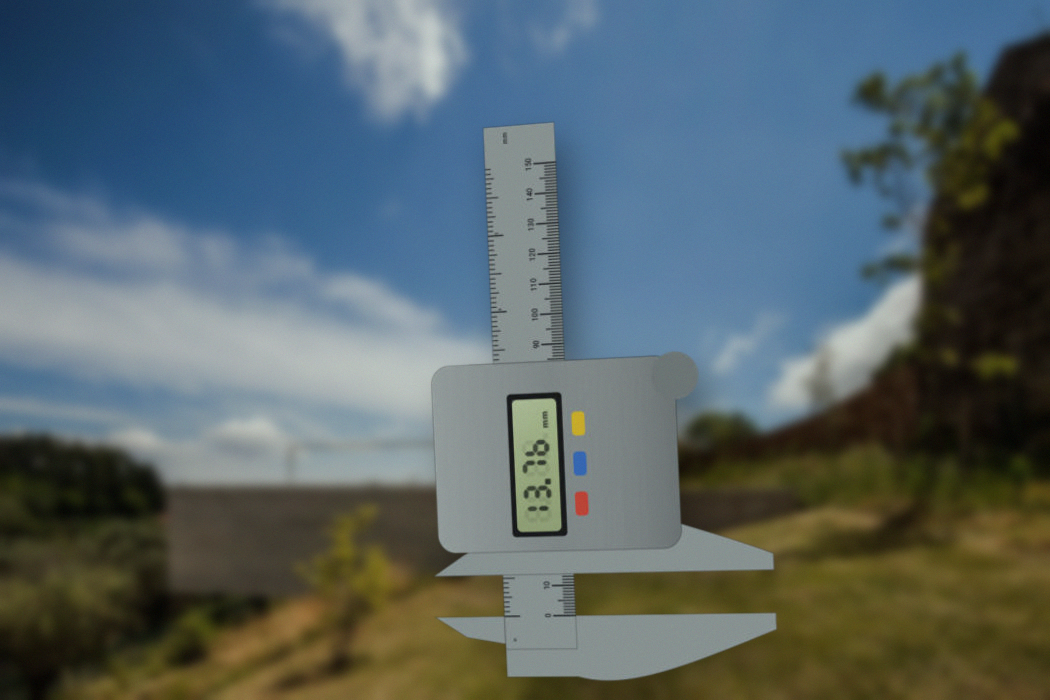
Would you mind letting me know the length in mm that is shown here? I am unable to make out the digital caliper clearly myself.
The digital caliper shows 13.76 mm
